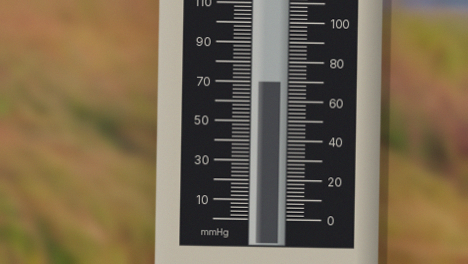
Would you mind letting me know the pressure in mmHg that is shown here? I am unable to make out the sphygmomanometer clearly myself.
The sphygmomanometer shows 70 mmHg
